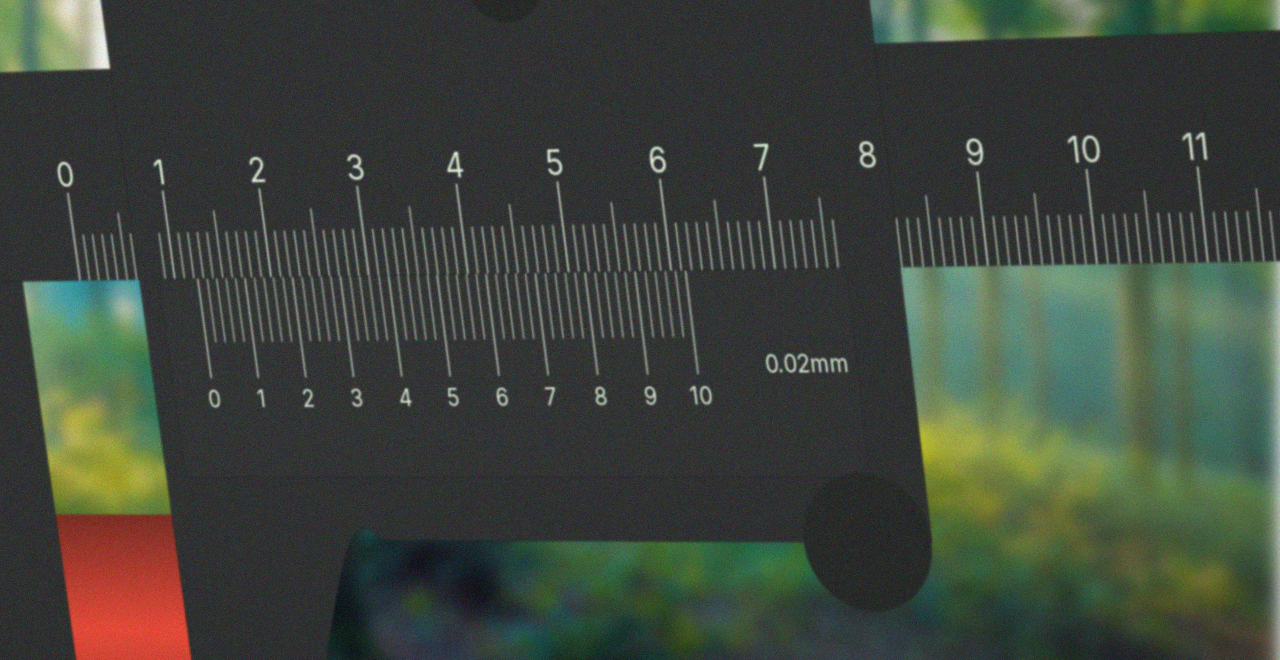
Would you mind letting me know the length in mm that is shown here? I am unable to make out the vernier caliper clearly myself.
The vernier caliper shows 12.4 mm
